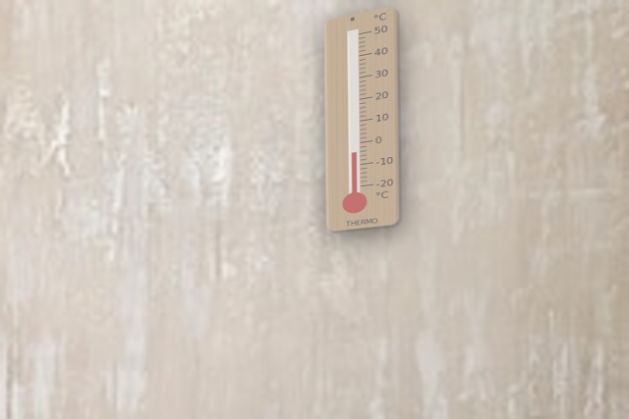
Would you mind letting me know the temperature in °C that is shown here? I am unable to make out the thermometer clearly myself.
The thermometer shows -4 °C
